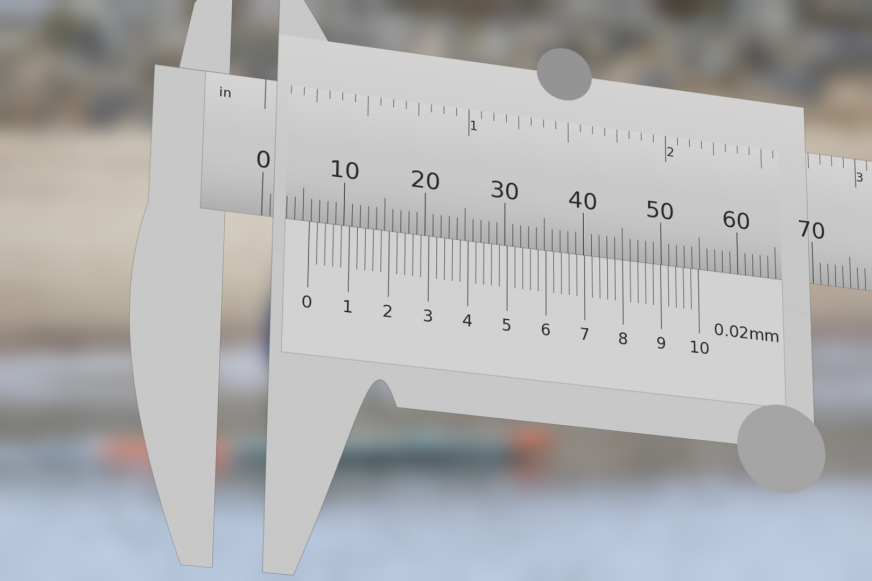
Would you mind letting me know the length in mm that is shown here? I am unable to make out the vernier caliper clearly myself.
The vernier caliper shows 5.8 mm
